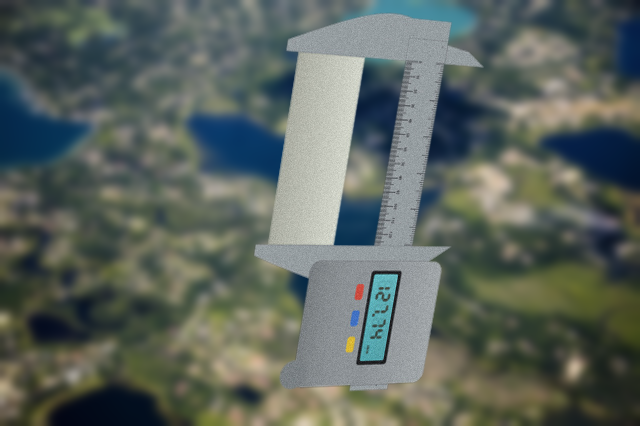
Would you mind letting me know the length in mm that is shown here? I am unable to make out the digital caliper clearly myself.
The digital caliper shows 127.74 mm
